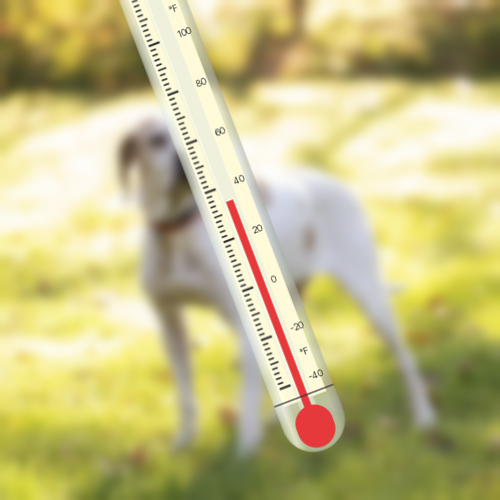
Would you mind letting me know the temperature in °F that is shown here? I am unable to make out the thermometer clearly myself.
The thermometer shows 34 °F
